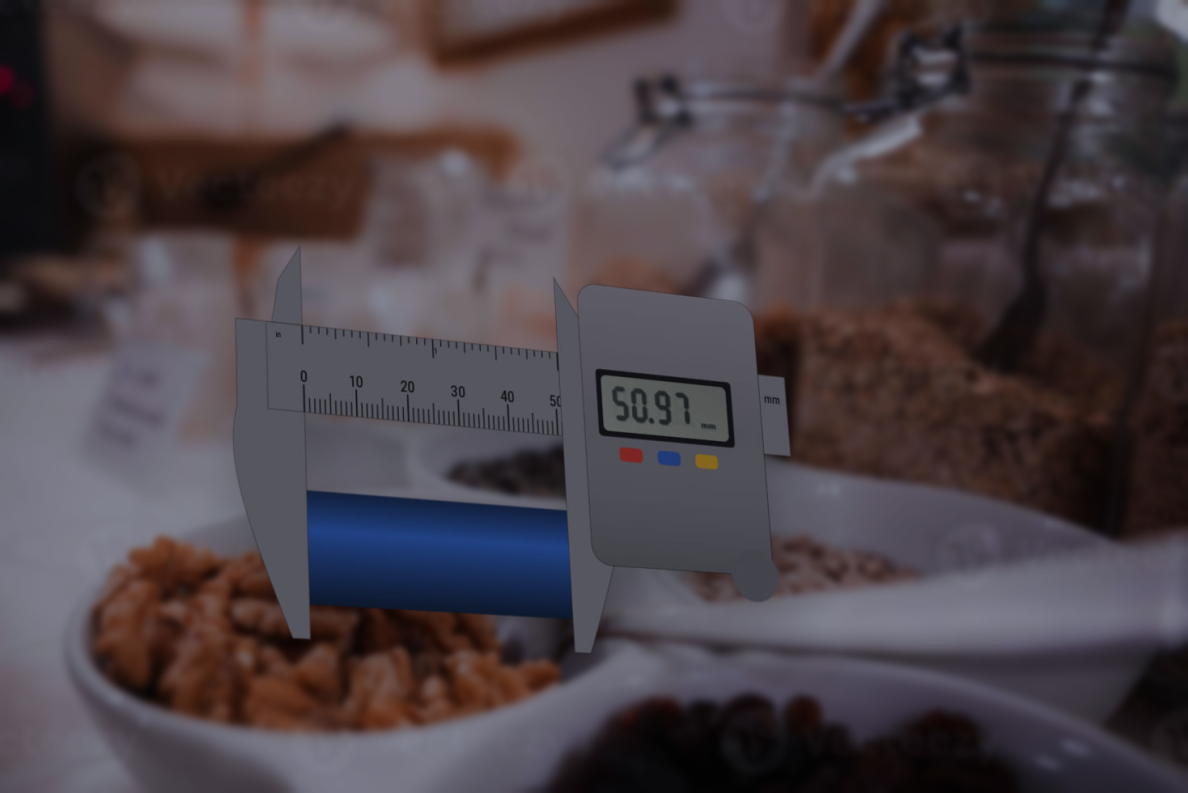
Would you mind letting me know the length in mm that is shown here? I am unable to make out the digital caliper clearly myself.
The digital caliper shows 50.97 mm
